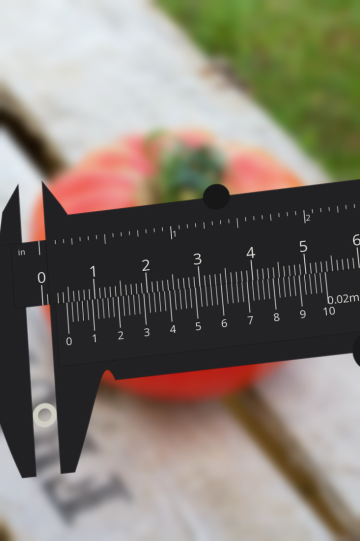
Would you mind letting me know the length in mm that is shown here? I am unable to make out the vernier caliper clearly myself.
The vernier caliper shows 4.6 mm
